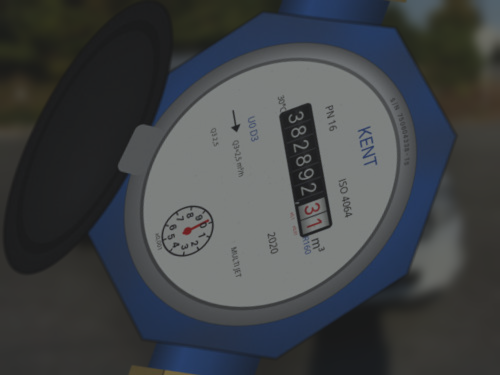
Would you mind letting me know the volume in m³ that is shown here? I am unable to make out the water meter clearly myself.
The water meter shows 382892.309 m³
